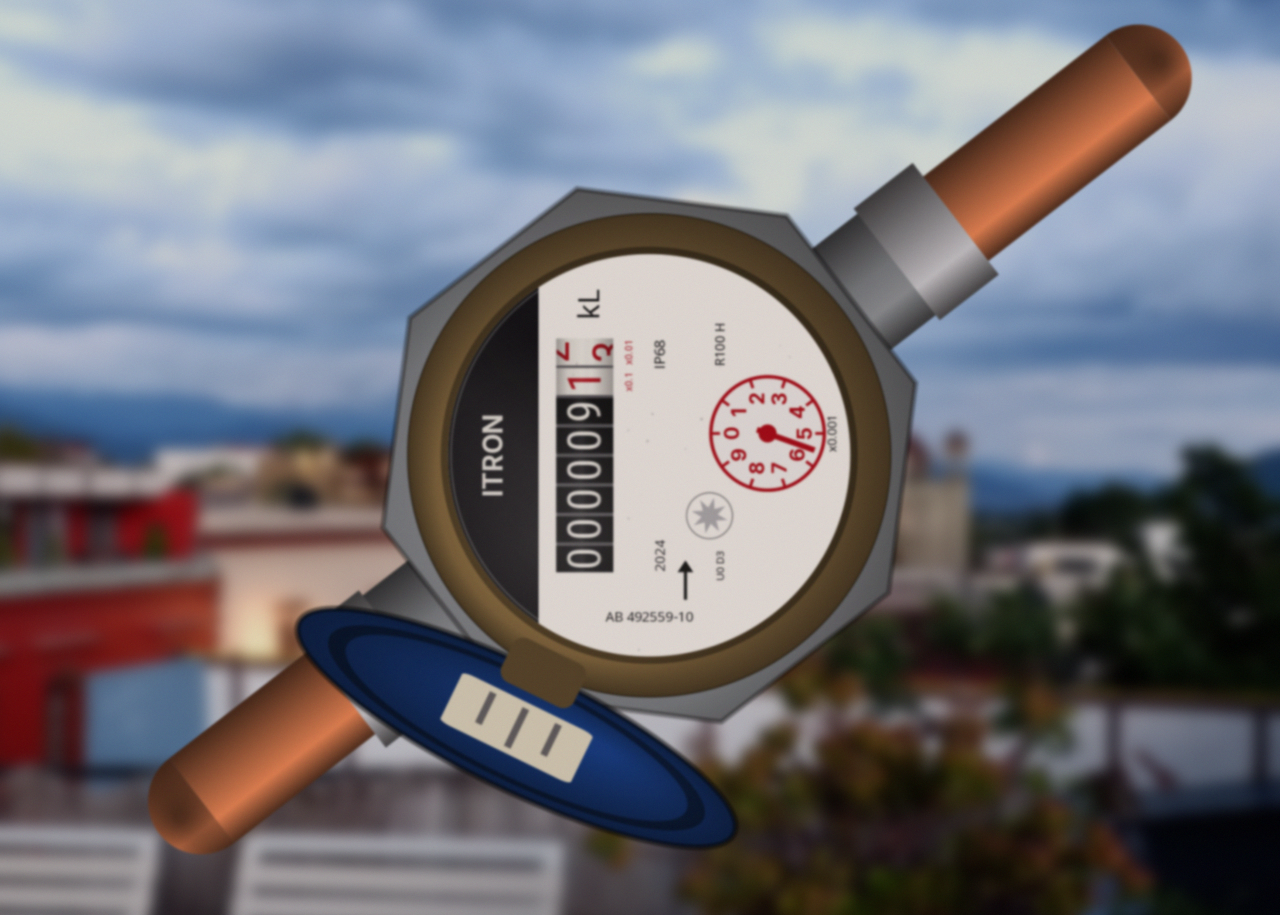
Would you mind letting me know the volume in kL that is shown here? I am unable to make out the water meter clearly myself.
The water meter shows 9.125 kL
